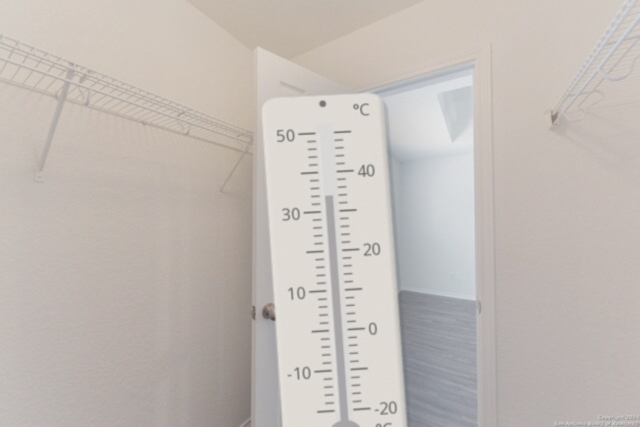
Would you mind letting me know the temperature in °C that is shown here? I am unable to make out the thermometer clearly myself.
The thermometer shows 34 °C
